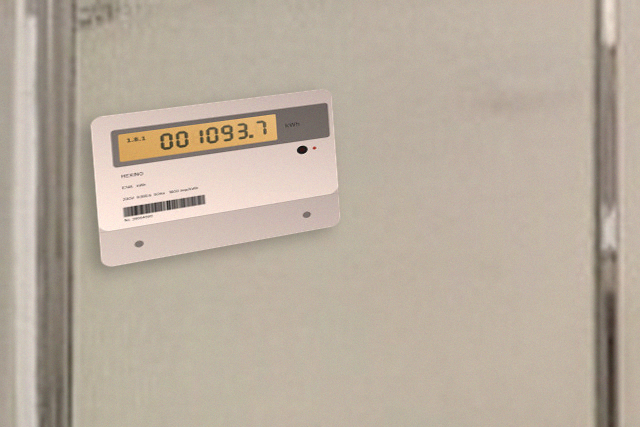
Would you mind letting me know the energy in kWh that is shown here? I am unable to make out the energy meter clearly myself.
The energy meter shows 1093.7 kWh
